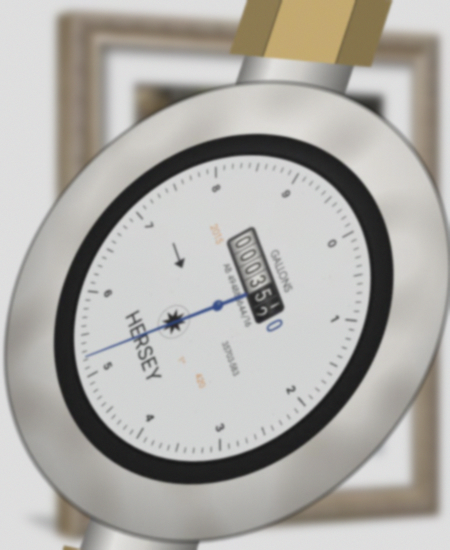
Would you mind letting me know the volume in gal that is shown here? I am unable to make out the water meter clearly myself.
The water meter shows 3515.2 gal
